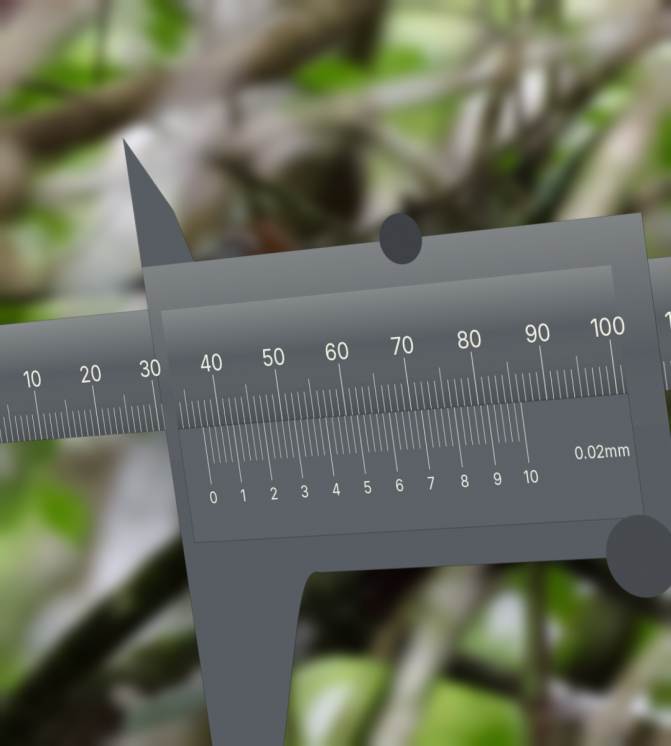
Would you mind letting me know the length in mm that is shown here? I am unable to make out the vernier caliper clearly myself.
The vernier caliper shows 37.2 mm
